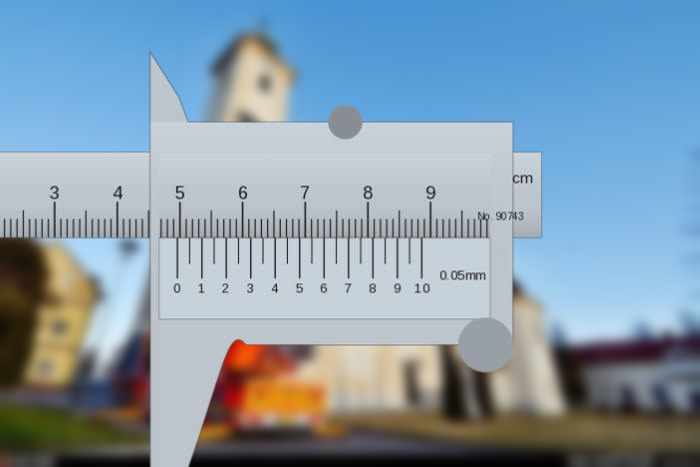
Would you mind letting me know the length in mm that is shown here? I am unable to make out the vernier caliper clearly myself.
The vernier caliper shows 49.6 mm
